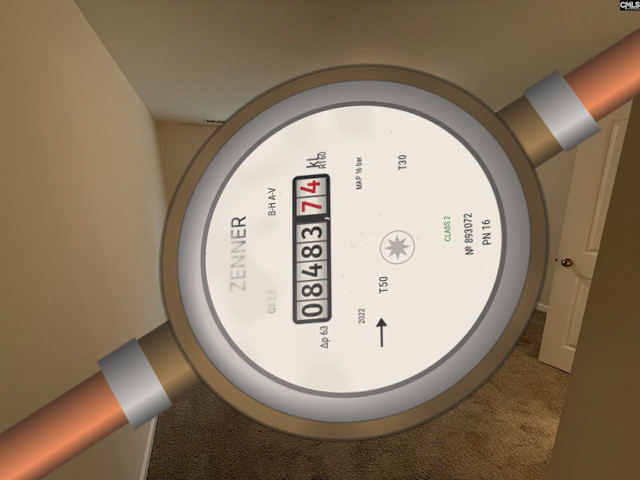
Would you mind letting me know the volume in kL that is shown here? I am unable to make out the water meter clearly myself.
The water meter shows 8483.74 kL
